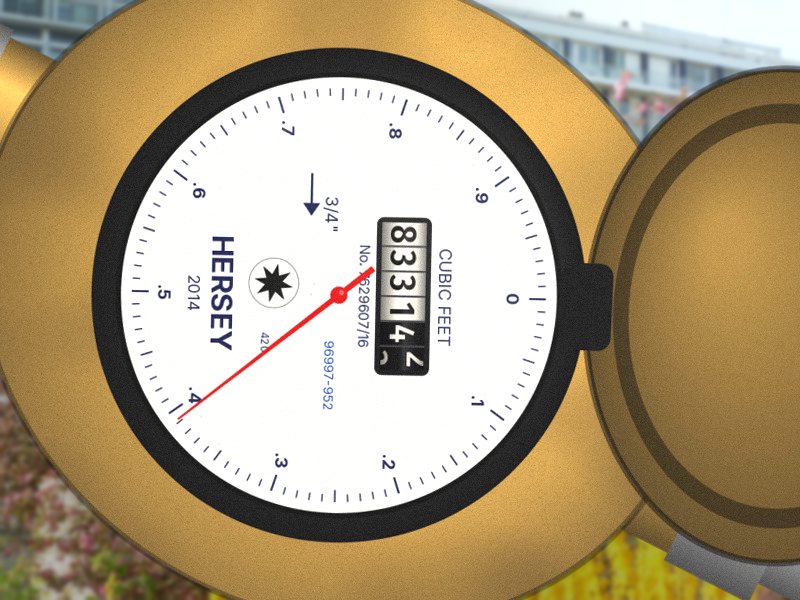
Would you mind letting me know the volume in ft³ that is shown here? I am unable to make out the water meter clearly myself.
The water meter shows 833142.39 ft³
